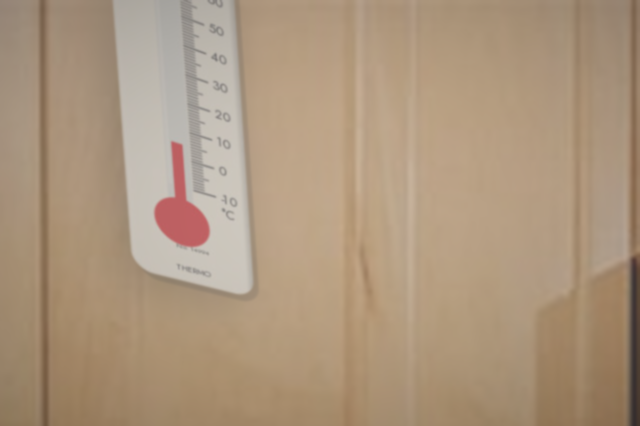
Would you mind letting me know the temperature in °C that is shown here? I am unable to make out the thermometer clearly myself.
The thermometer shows 5 °C
